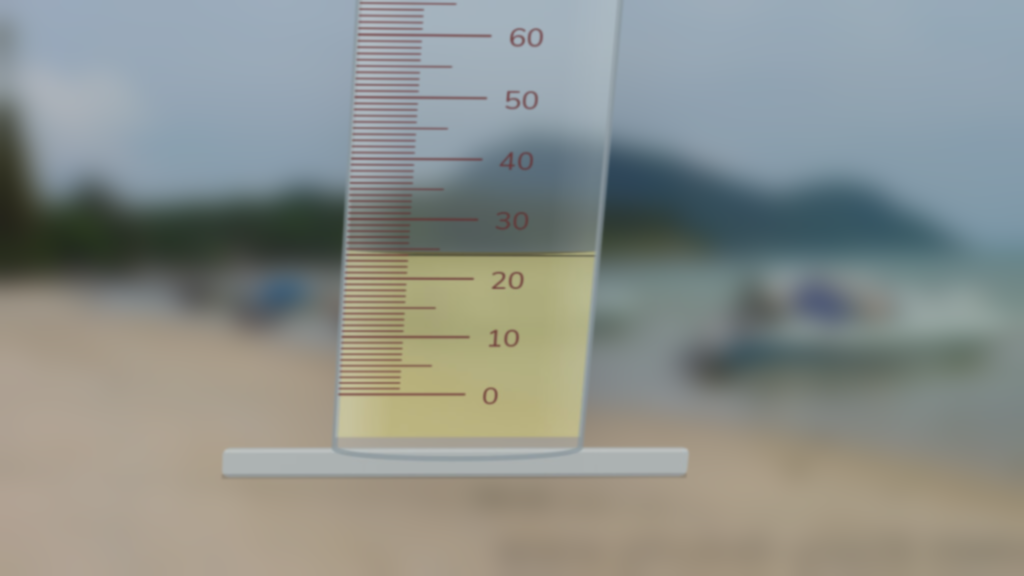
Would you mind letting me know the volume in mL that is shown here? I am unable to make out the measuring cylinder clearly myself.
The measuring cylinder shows 24 mL
